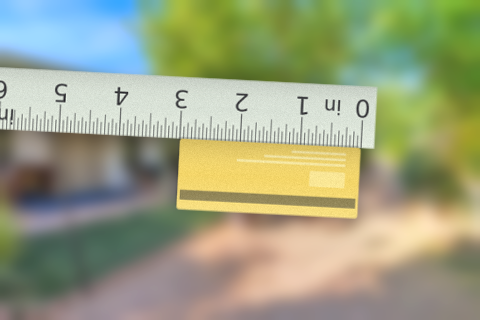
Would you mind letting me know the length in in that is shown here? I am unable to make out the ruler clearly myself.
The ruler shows 3 in
